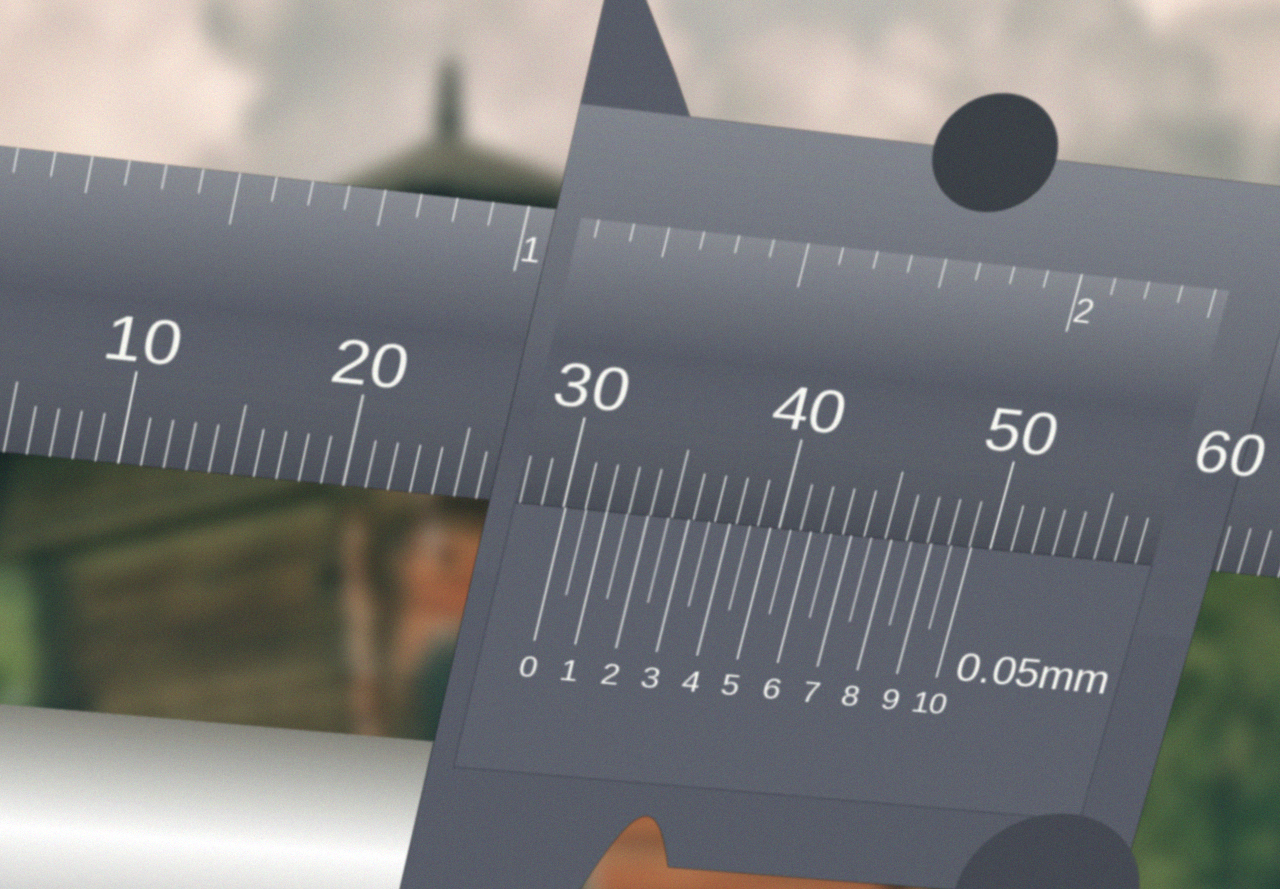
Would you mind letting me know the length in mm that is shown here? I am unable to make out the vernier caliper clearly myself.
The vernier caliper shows 30.1 mm
